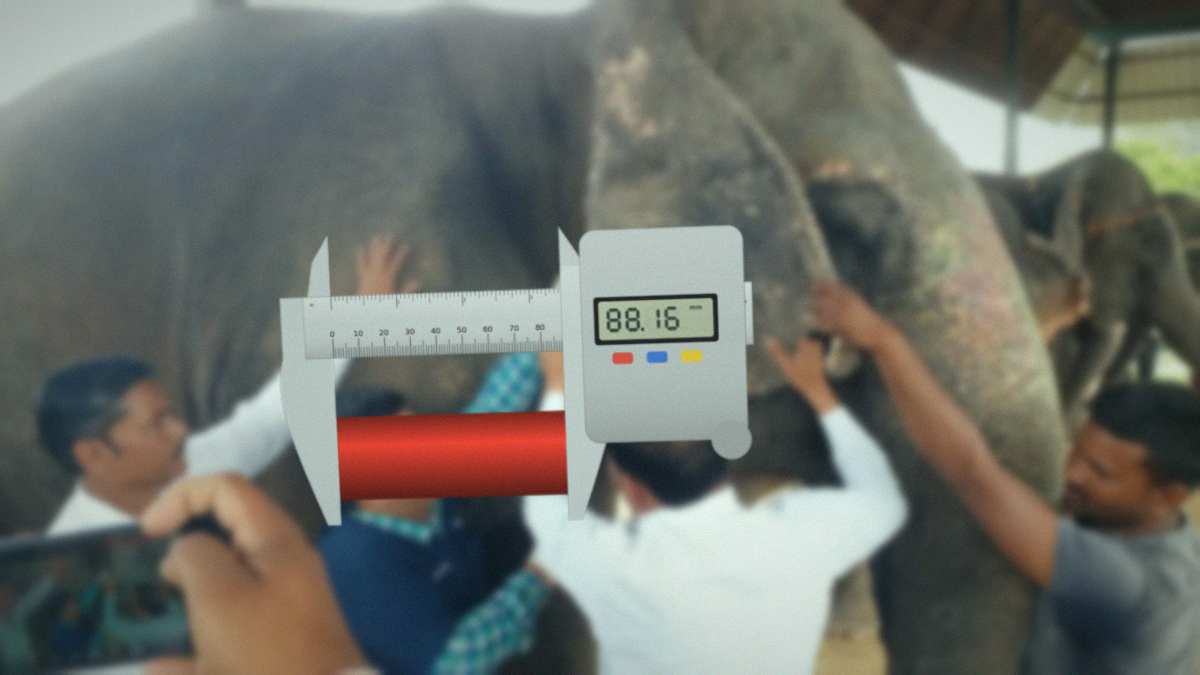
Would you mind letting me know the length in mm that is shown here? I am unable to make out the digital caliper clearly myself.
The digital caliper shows 88.16 mm
